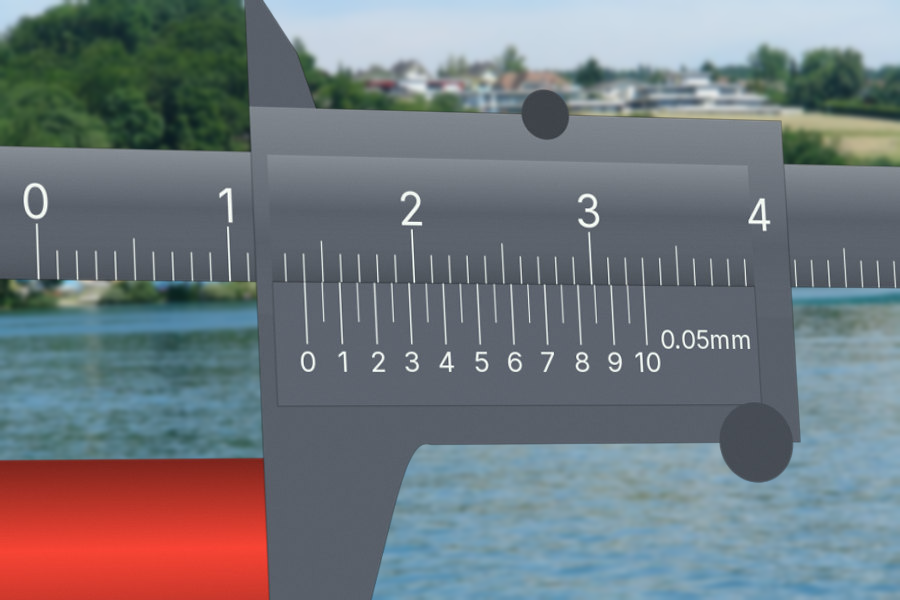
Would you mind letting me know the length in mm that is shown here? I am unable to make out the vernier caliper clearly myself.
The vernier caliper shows 14.0 mm
